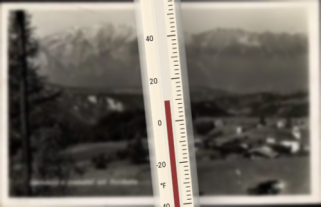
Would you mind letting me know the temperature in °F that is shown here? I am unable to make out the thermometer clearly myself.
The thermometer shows 10 °F
